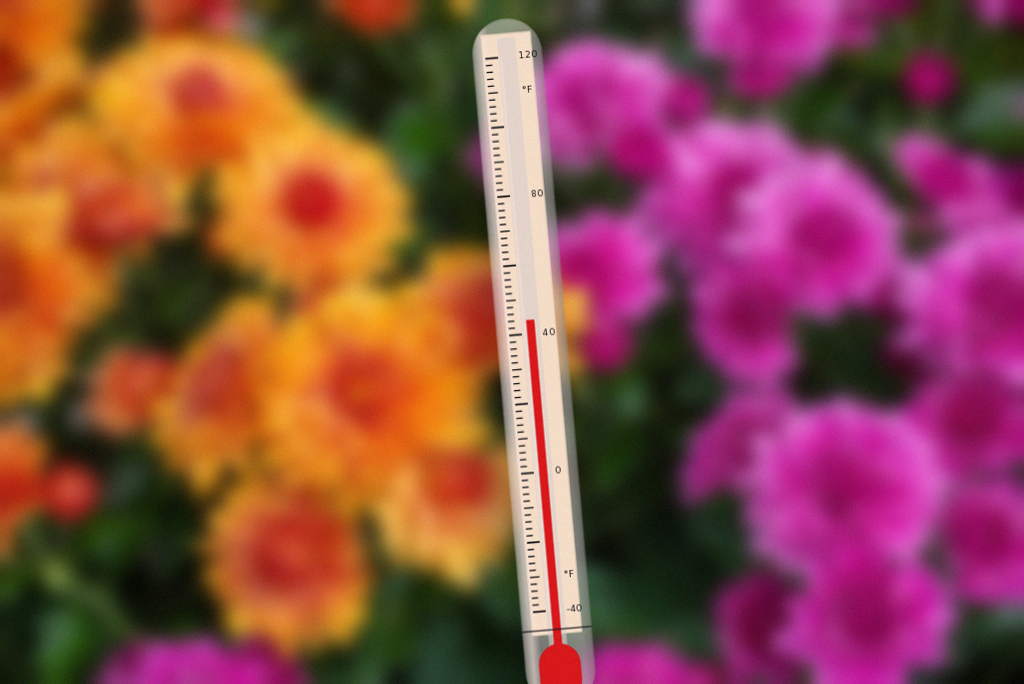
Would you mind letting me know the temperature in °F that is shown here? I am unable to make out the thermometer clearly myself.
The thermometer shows 44 °F
